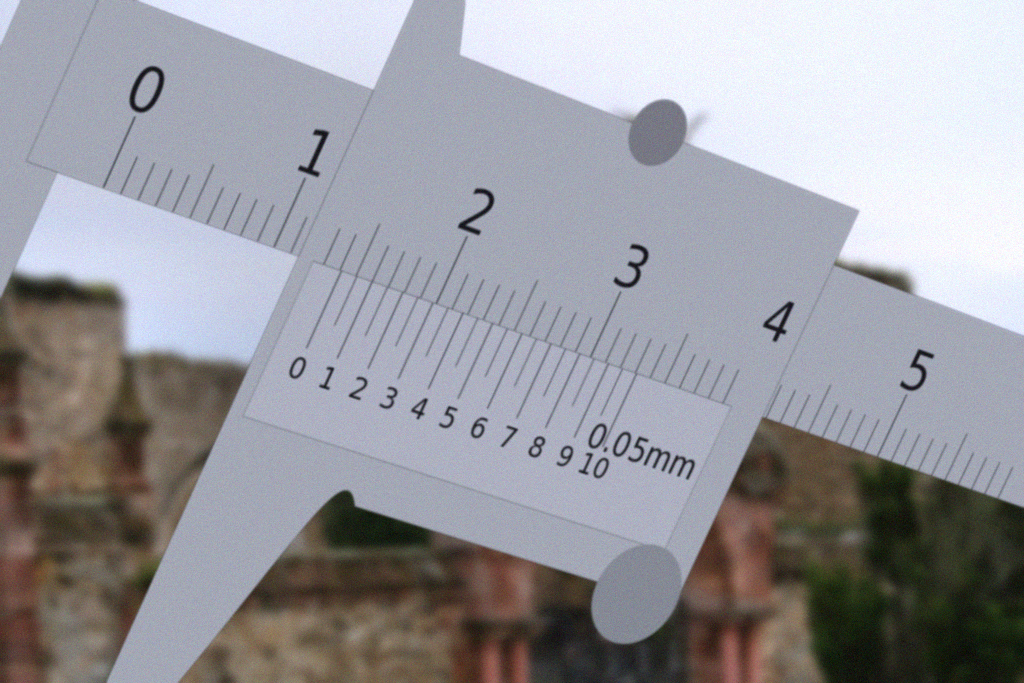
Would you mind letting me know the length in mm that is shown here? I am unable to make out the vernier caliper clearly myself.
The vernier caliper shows 14.1 mm
